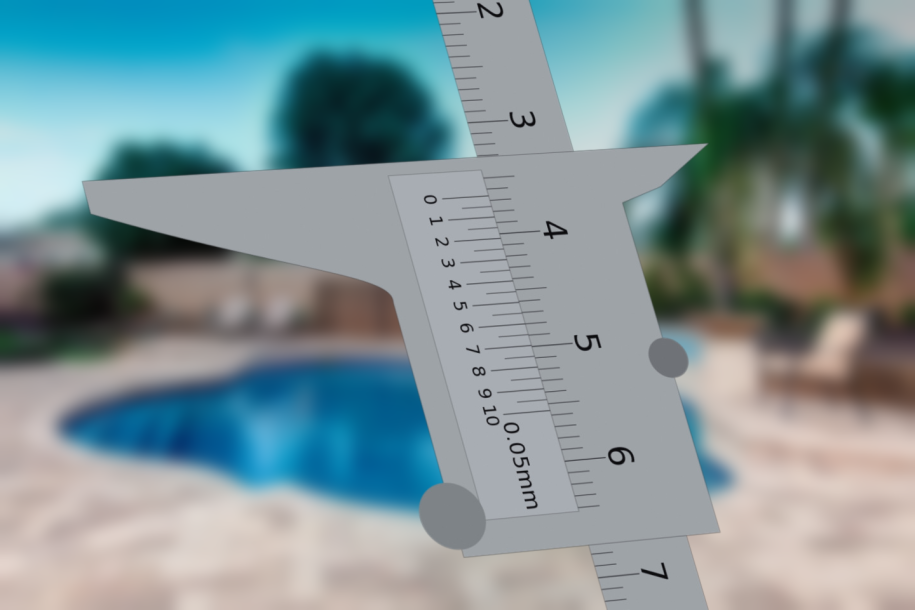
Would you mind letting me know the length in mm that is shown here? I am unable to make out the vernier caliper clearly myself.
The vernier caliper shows 36.6 mm
